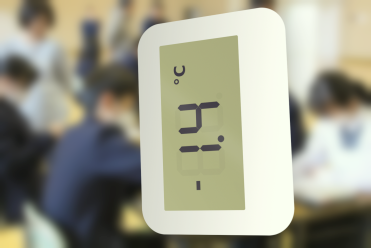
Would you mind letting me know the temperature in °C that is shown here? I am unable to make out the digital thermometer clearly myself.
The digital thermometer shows -1.4 °C
